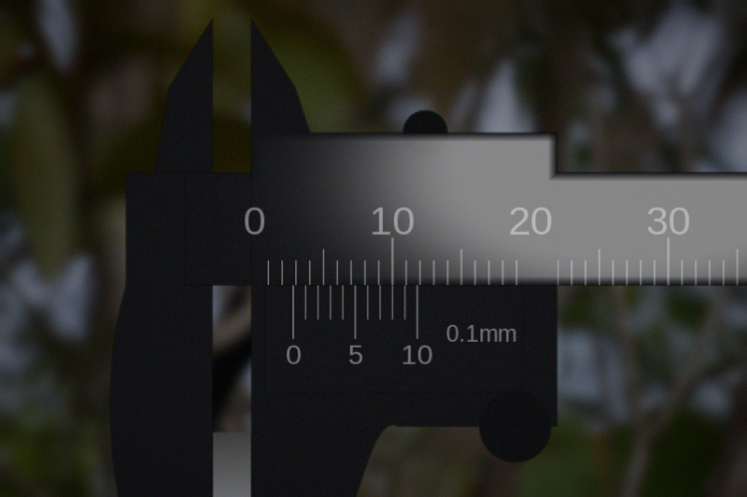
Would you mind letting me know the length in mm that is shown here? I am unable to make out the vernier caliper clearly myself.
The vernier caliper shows 2.8 mm
